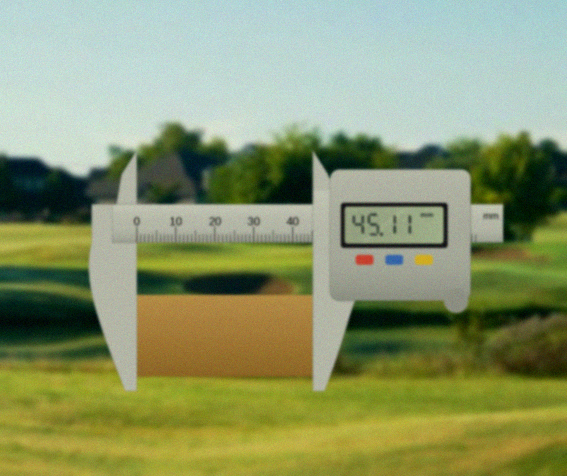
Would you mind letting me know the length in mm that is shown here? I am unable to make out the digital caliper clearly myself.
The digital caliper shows 45.11 mm
